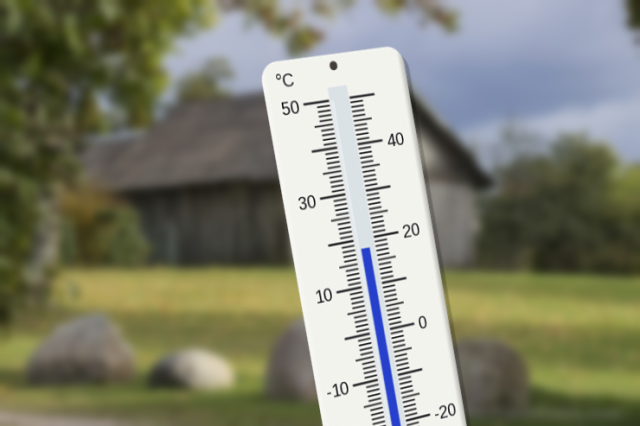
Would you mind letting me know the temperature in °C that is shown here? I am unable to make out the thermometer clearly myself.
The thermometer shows 18 °C
